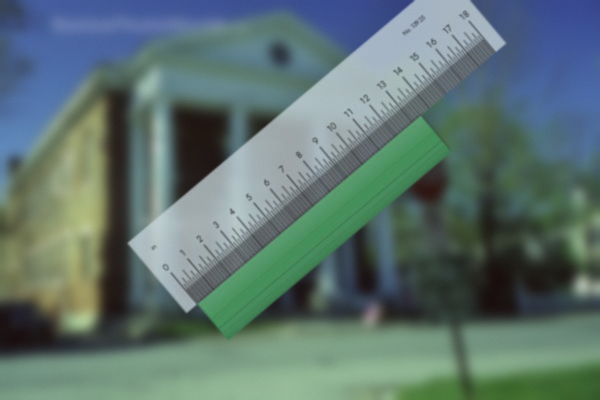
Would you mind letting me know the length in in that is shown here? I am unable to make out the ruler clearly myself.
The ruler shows 13.5 in
